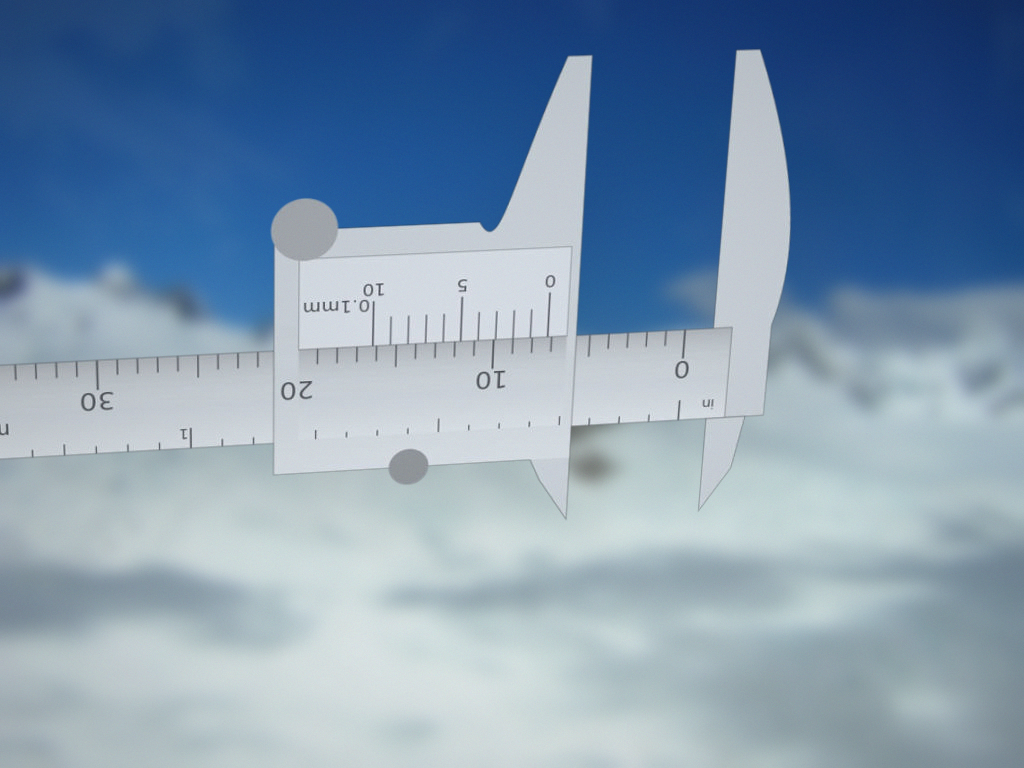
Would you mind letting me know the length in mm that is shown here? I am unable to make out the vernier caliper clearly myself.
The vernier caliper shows 7.2 mm
